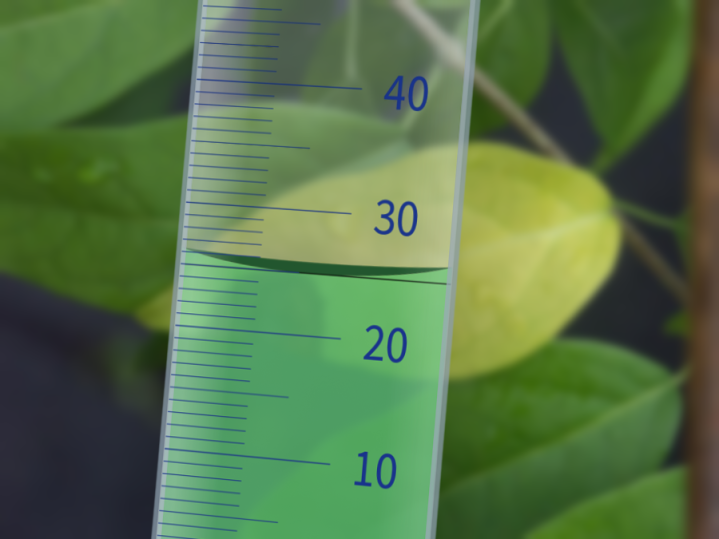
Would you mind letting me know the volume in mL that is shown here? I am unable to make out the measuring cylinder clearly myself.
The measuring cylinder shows 25 mL
